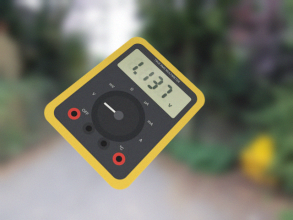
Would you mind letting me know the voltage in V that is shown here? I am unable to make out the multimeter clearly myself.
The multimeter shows 1.137 V
